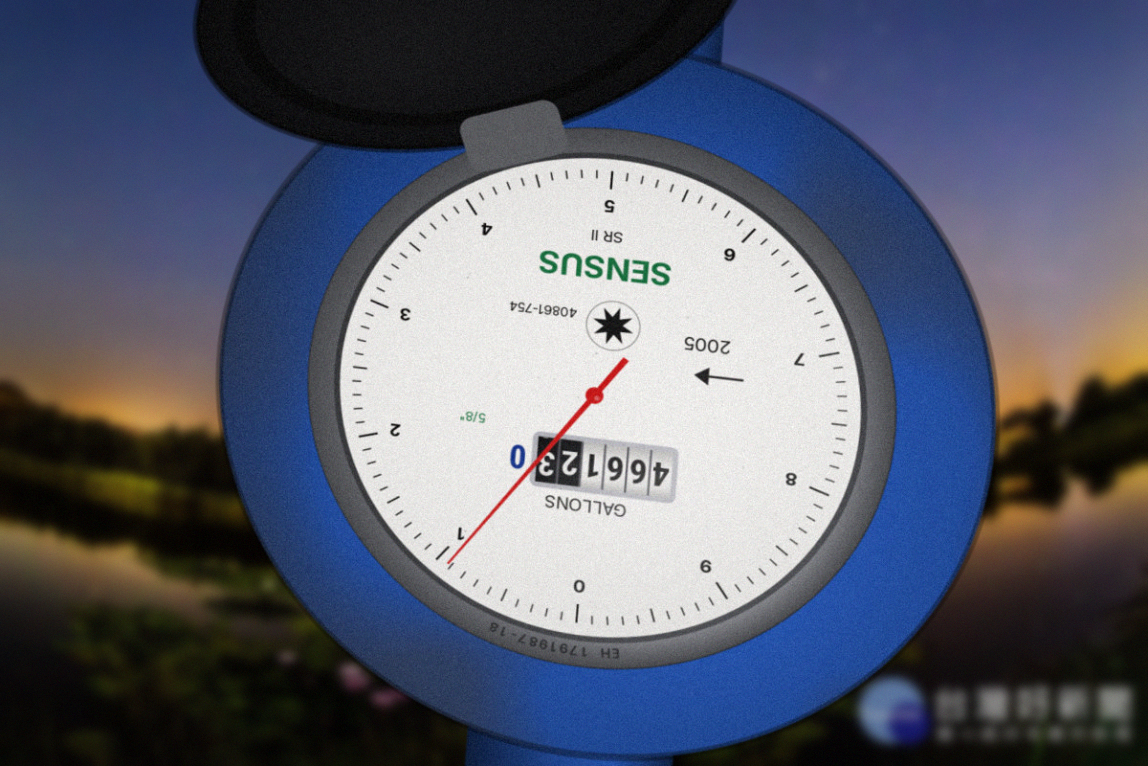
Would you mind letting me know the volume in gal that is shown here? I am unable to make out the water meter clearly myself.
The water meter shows 4661230.9 gal
